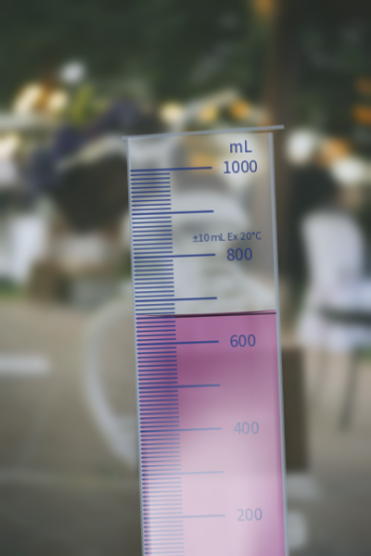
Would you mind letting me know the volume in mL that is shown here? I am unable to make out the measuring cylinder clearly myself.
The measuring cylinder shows 660 mL
